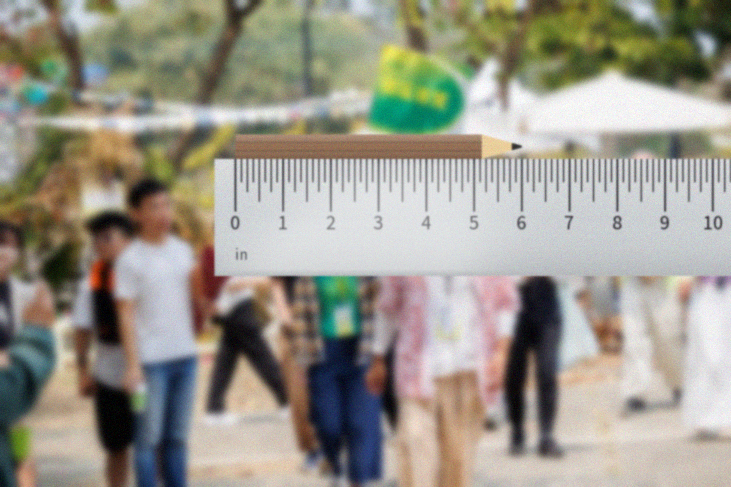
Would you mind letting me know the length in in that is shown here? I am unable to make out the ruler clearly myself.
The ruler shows 6 in
